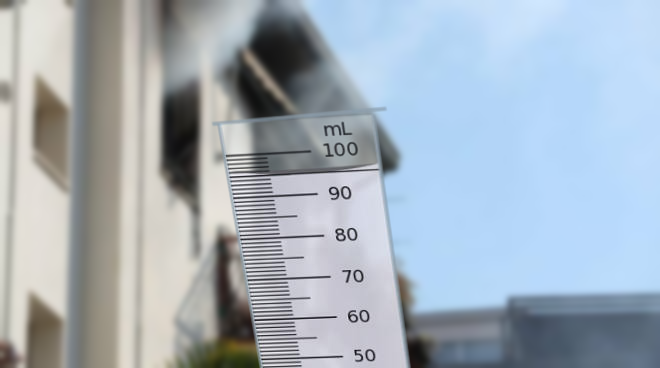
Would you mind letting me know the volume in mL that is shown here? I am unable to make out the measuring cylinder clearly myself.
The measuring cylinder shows 95 mL
